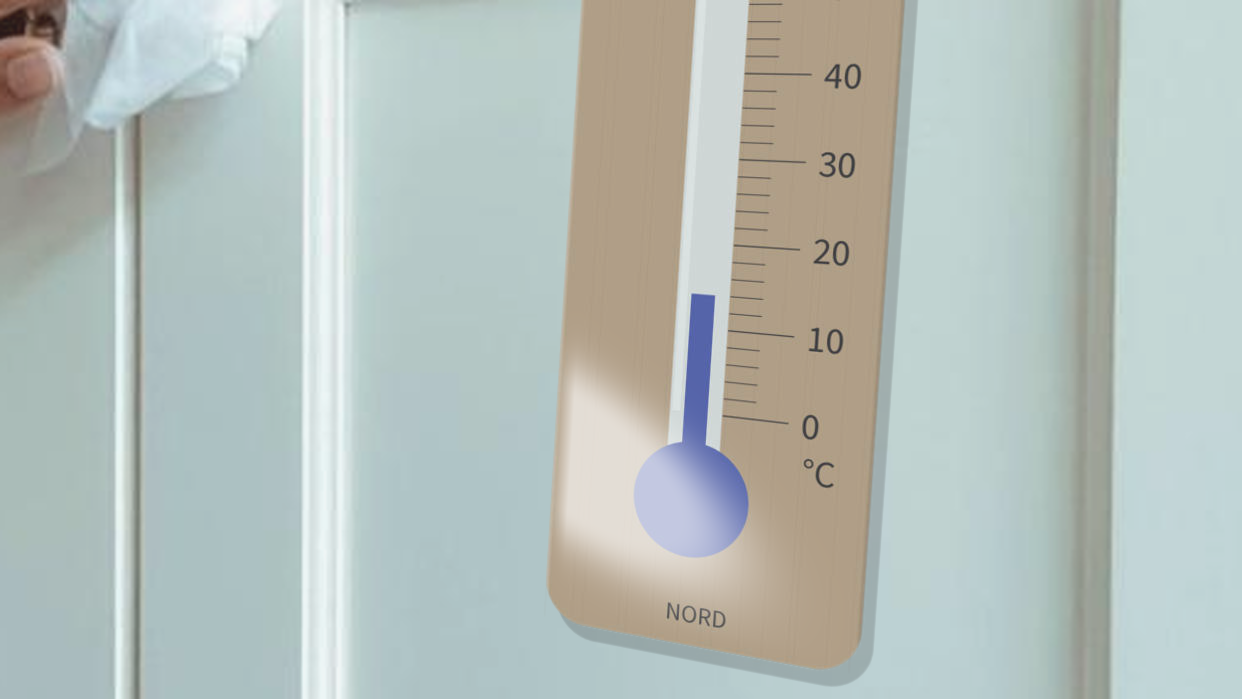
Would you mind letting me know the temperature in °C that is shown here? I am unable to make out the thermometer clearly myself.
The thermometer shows 14 °C
